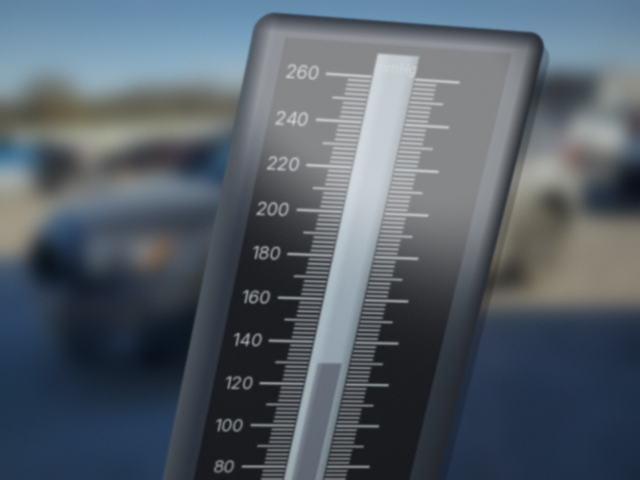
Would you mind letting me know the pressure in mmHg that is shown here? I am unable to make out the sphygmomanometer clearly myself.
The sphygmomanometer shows 130 mmHg
